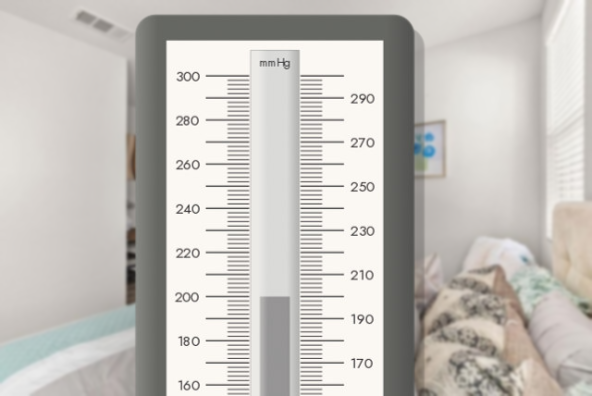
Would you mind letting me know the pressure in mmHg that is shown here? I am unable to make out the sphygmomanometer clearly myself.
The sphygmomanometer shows 200 mmHg
